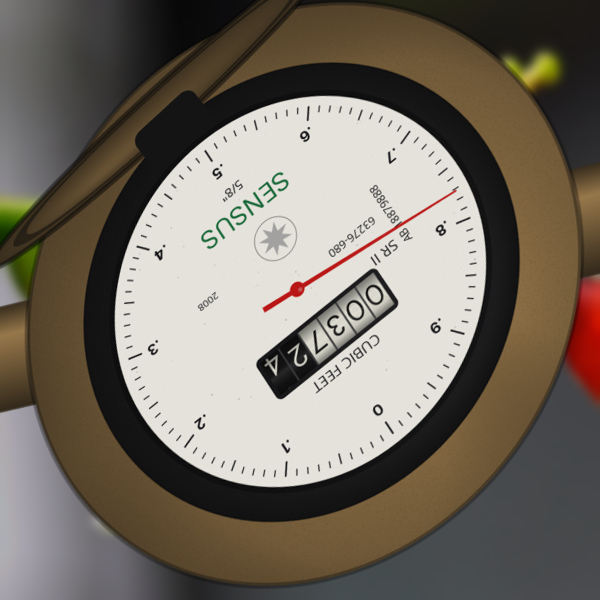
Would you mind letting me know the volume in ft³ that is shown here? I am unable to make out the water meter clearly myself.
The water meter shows 3723.77 ft³
